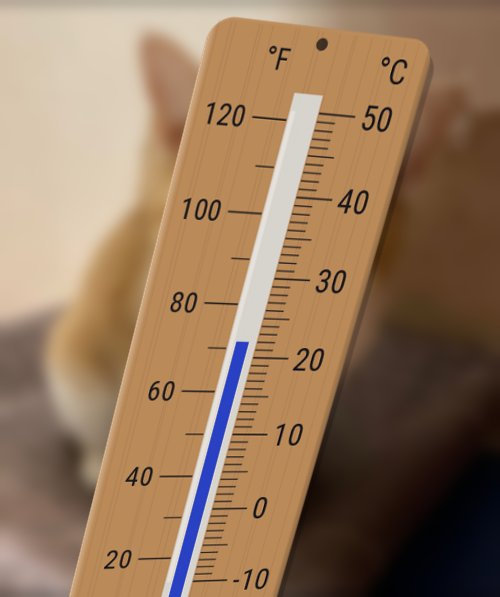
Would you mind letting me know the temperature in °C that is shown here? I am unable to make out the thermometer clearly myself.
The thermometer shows 22 °C
